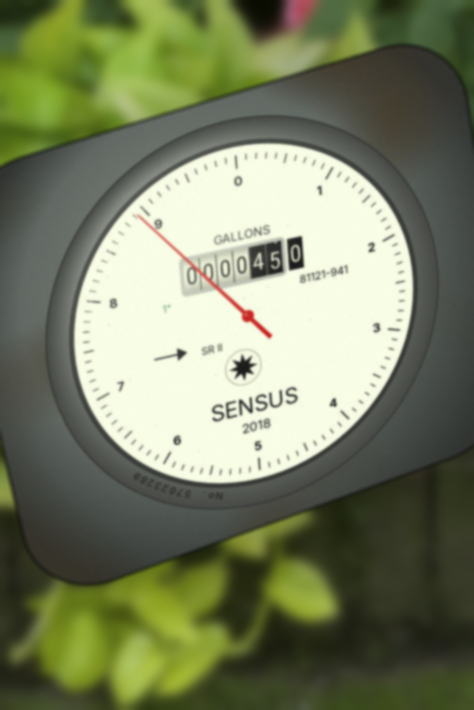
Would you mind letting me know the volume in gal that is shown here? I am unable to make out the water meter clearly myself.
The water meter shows 448.9 gal
